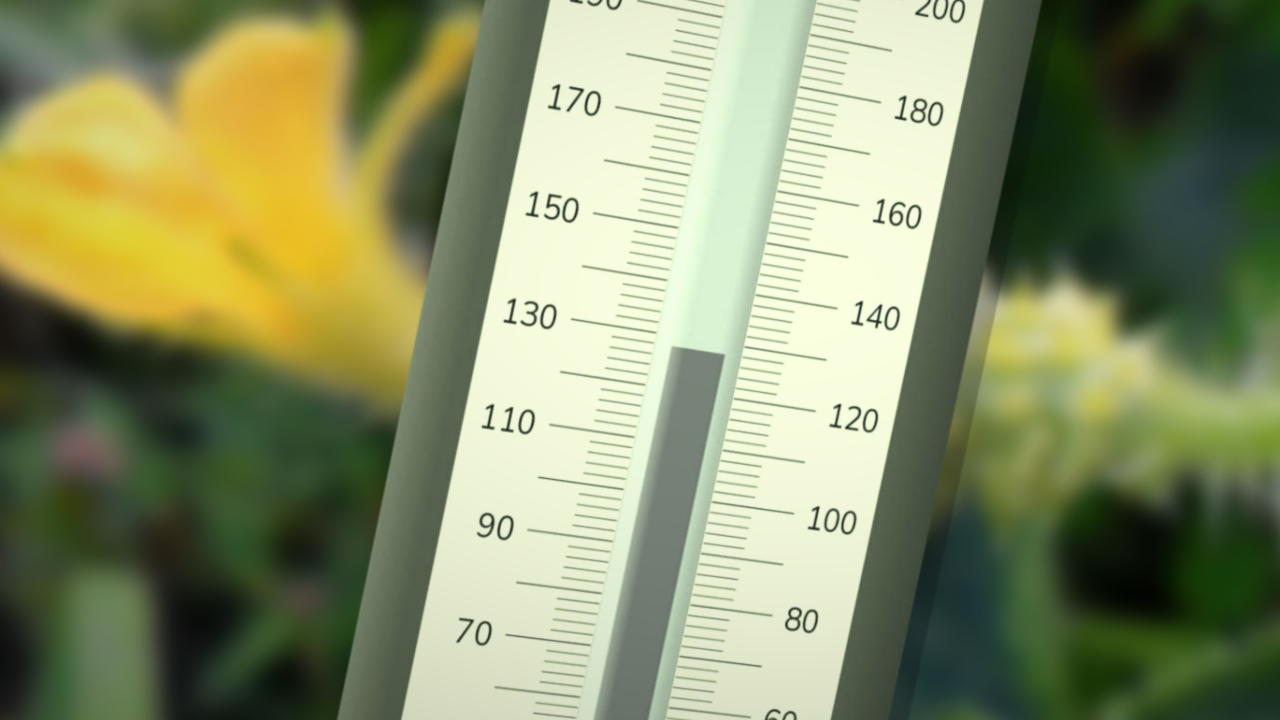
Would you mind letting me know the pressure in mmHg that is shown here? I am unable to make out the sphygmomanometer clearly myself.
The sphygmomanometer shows 128 mmHg
